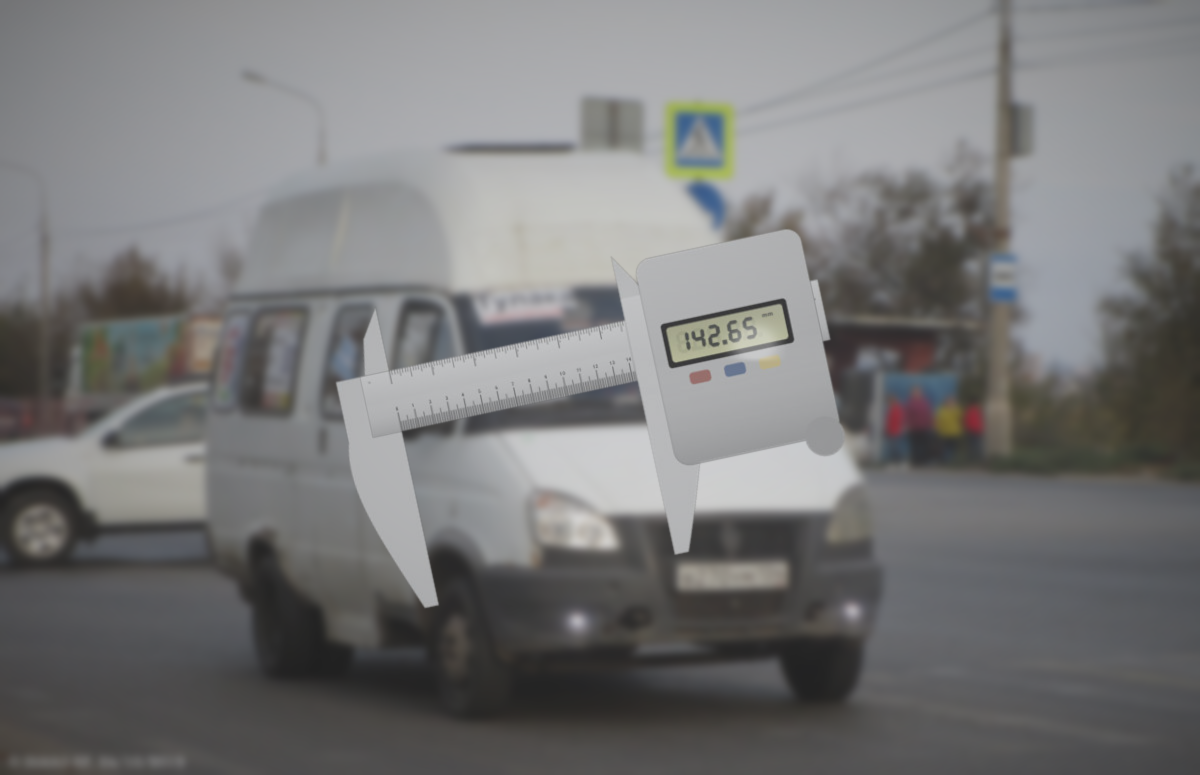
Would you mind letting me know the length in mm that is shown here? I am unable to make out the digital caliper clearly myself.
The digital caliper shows 142.65 mm
